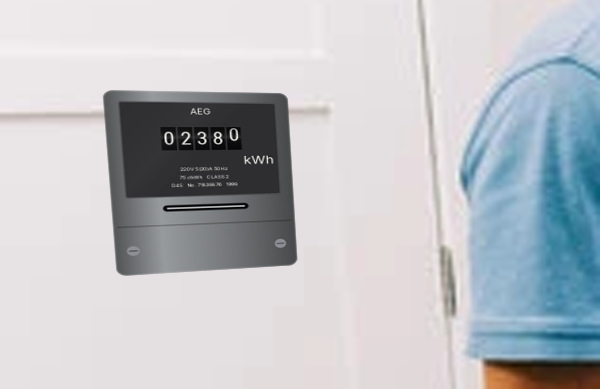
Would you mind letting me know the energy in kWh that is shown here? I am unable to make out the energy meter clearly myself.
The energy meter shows 2380 kWh
